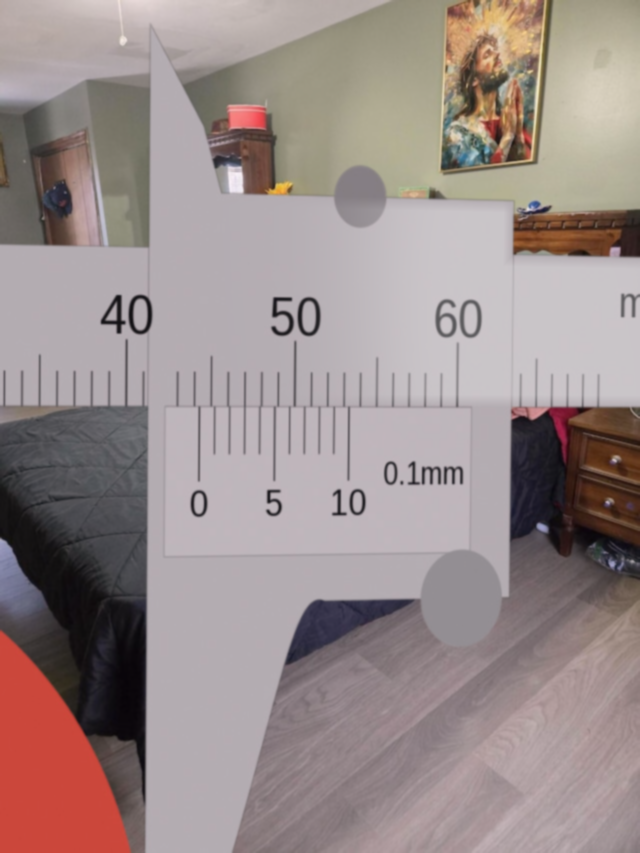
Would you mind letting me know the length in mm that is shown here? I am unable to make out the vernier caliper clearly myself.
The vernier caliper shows 44.3 mm
